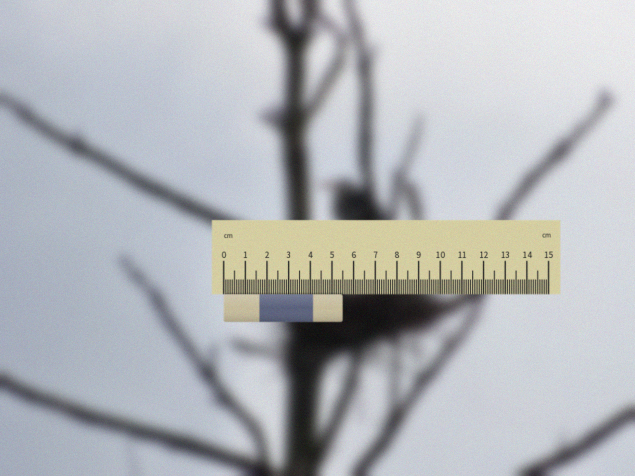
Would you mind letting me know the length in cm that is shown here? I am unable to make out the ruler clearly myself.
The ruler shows 5.5 cm
